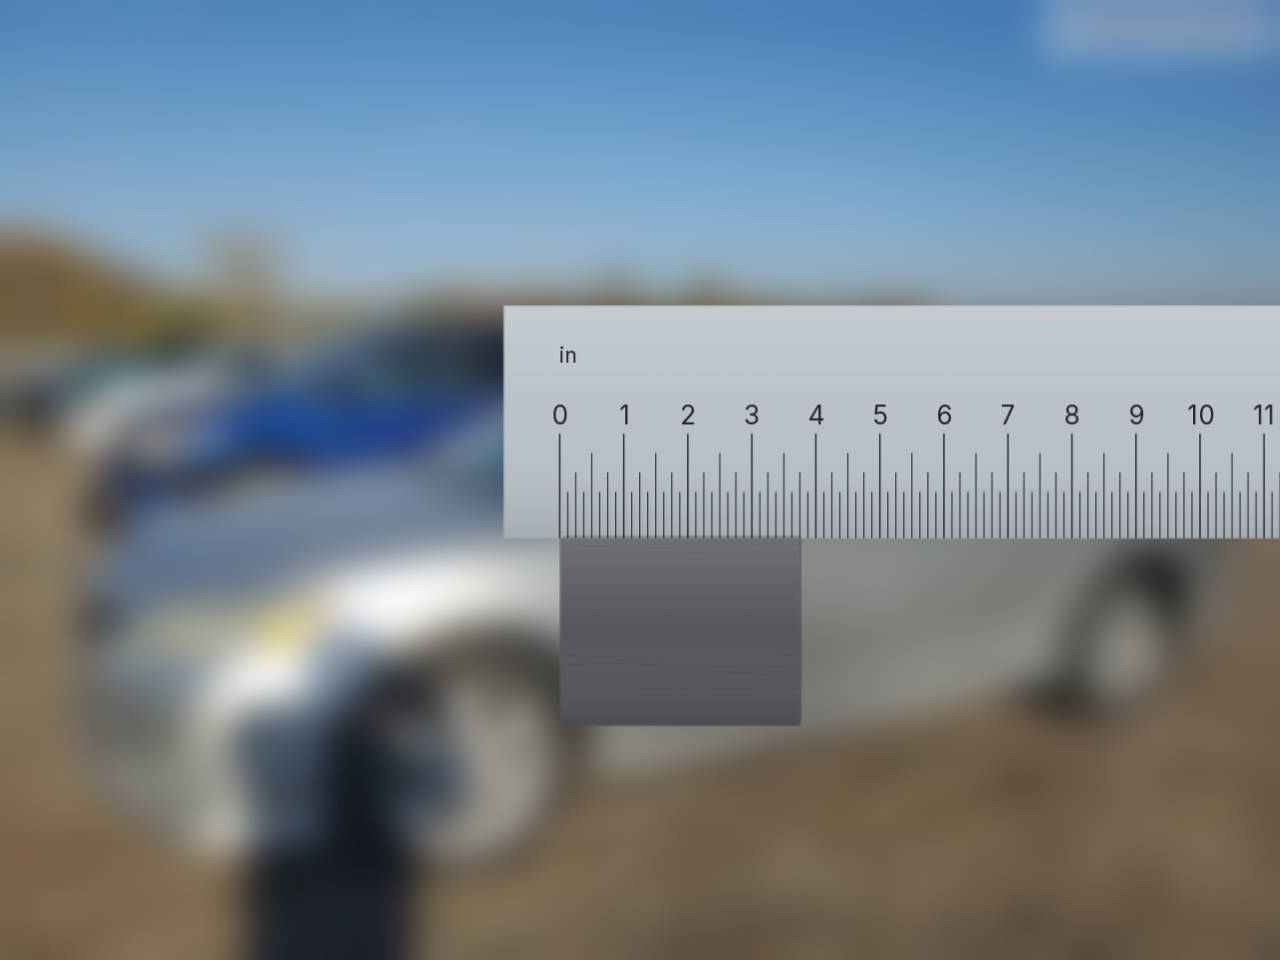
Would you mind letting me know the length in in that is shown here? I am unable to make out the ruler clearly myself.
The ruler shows 3.75 in
